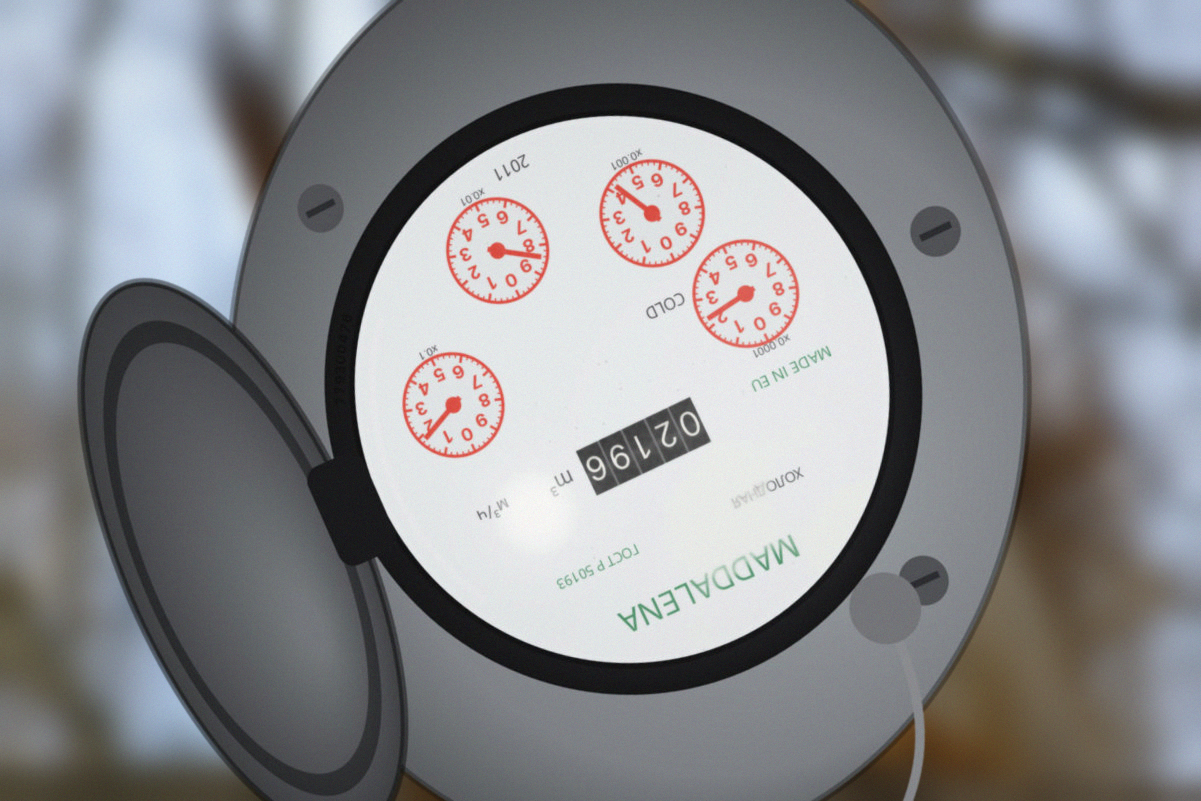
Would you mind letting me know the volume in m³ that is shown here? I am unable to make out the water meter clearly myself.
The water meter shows 2196.1842 m³
